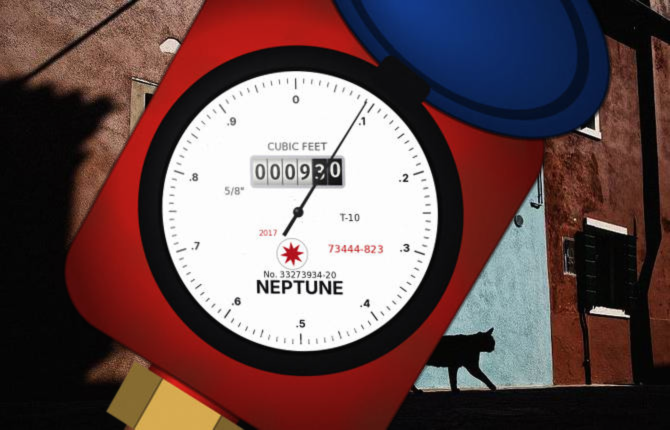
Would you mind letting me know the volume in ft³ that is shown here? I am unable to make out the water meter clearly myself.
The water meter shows 930.09 ft³
